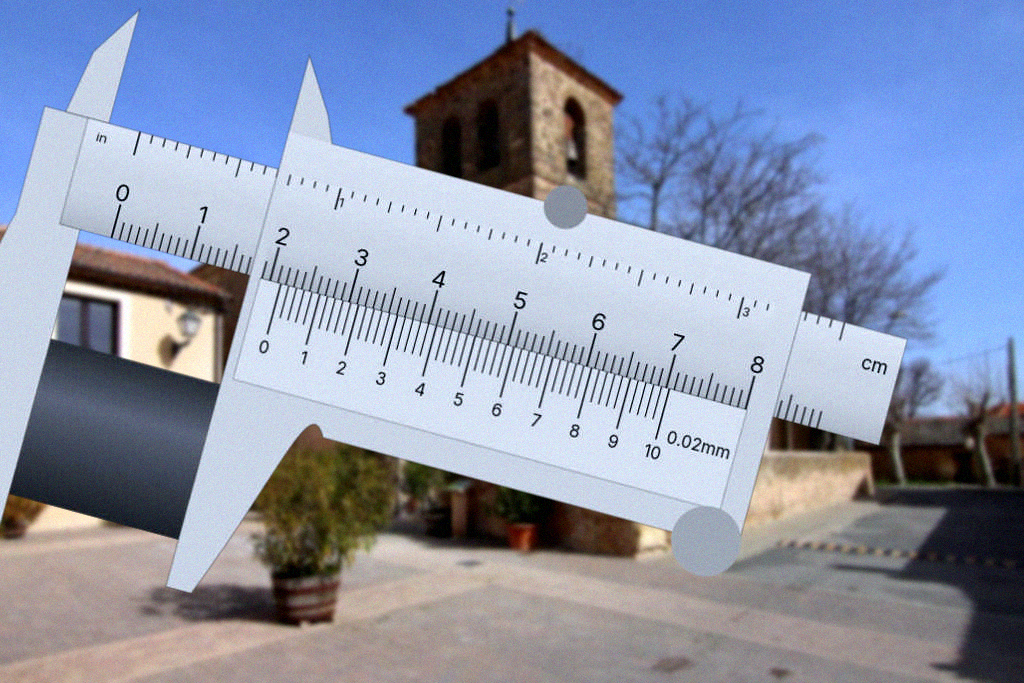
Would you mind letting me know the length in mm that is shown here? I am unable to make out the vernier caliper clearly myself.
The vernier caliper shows 21.4 mm
